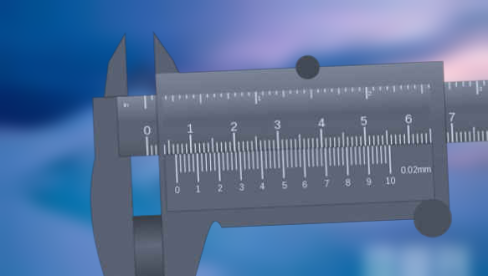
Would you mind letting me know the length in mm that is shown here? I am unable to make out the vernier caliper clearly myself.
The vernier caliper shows 6.5 mm
